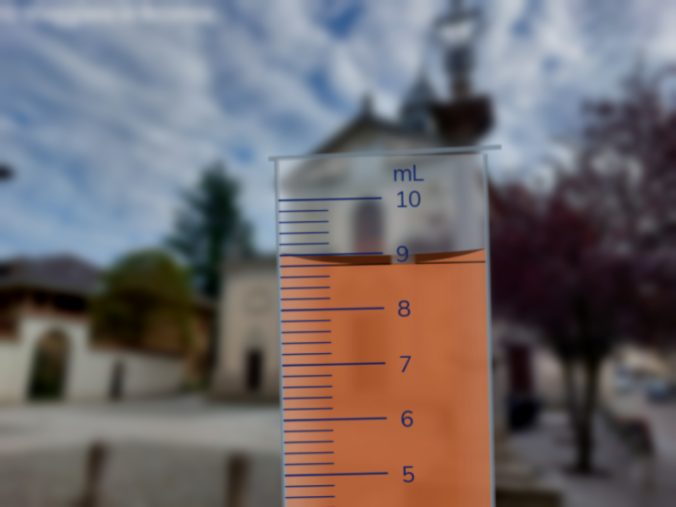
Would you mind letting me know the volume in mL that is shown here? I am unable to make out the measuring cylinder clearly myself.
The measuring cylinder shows 8.8 mL
